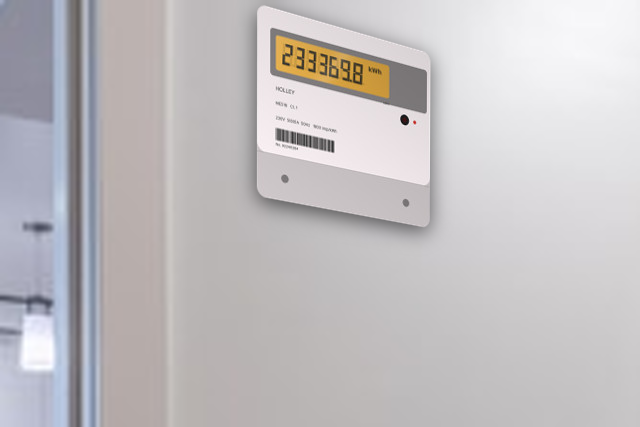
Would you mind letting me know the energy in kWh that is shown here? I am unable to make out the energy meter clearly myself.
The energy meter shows 233369.8 kWh
